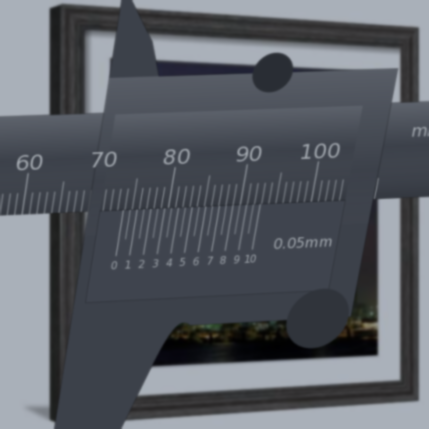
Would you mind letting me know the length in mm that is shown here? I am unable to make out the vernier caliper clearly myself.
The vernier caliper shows 73.8 mm
